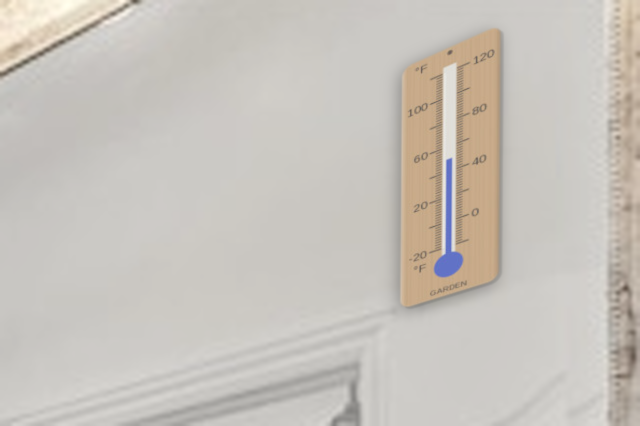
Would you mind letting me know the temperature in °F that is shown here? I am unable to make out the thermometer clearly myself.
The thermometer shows 50 °F
